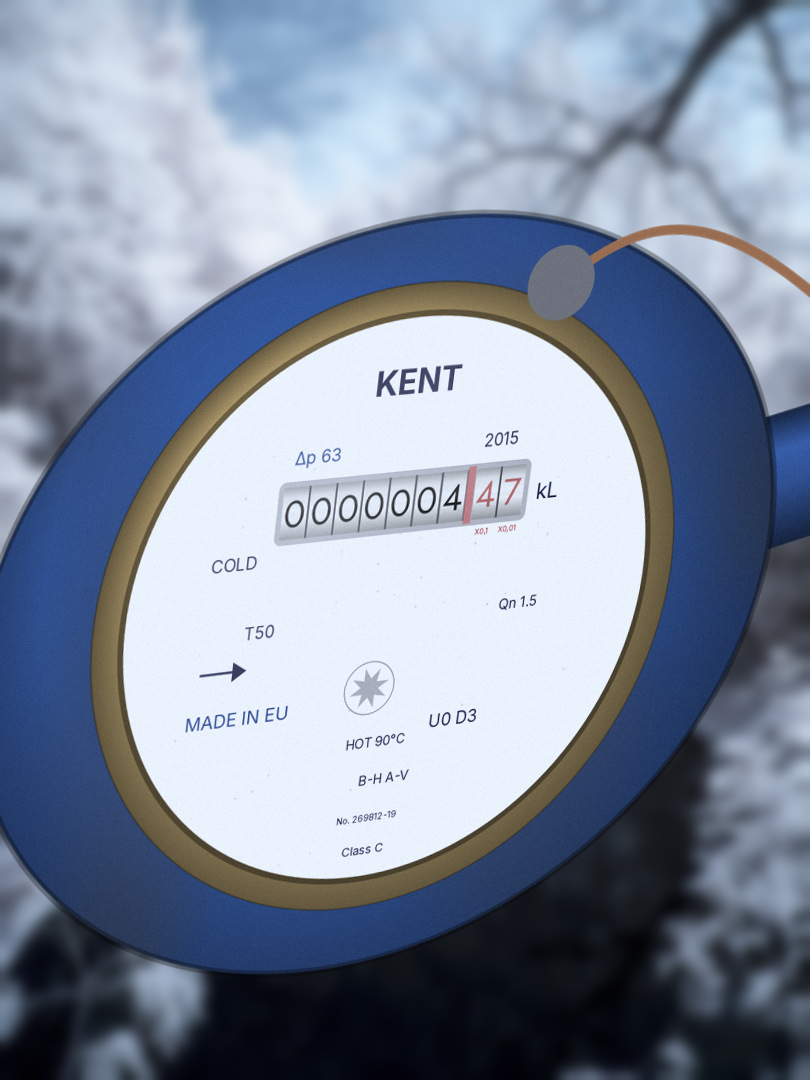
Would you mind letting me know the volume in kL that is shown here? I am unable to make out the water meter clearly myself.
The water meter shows 4.47 kL
